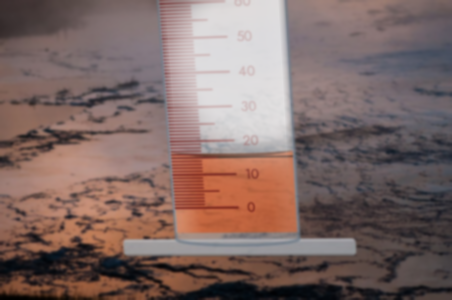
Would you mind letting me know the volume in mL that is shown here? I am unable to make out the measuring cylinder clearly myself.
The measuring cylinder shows 15 mL
